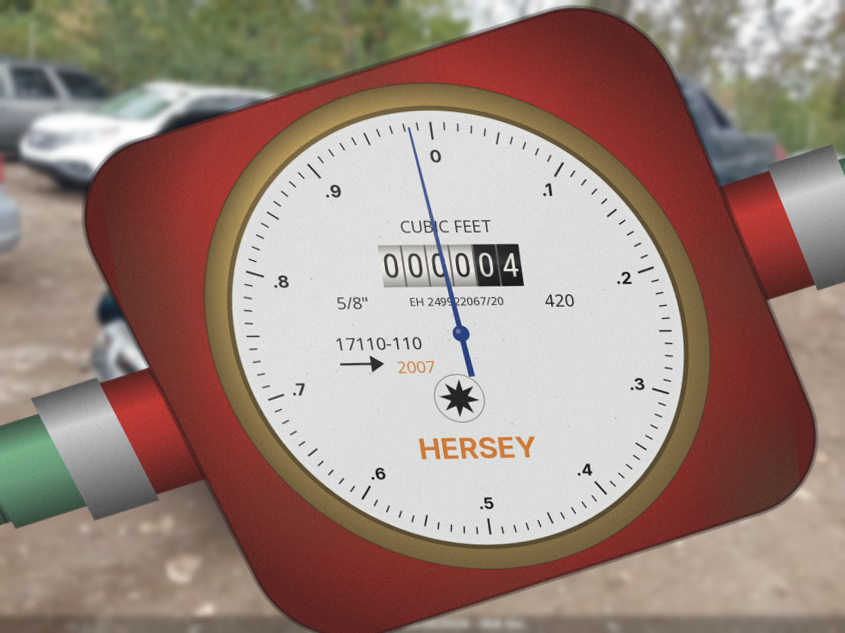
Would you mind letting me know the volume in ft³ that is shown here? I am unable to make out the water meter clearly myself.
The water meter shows 3.98 ft³
